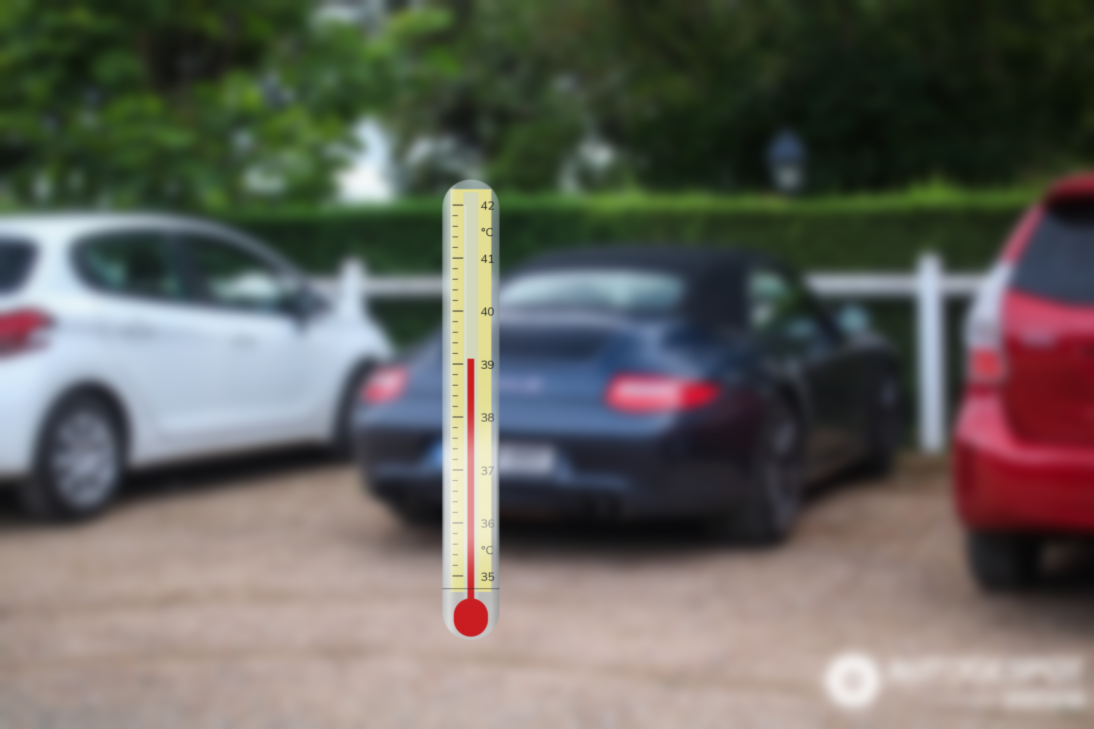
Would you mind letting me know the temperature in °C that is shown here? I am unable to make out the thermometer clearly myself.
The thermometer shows 39.1 °C
